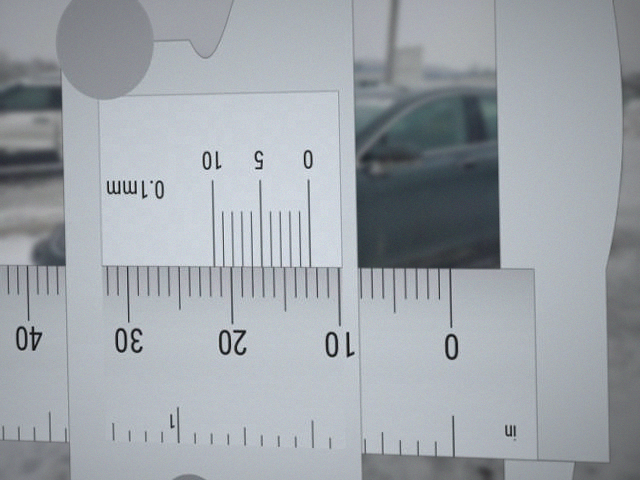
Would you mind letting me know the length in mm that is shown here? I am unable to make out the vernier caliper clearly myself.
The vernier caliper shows 12.6 mm
